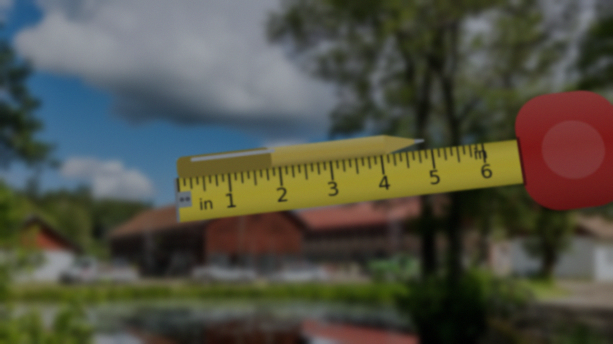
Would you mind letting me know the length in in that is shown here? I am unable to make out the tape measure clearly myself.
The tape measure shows 4.875 in
